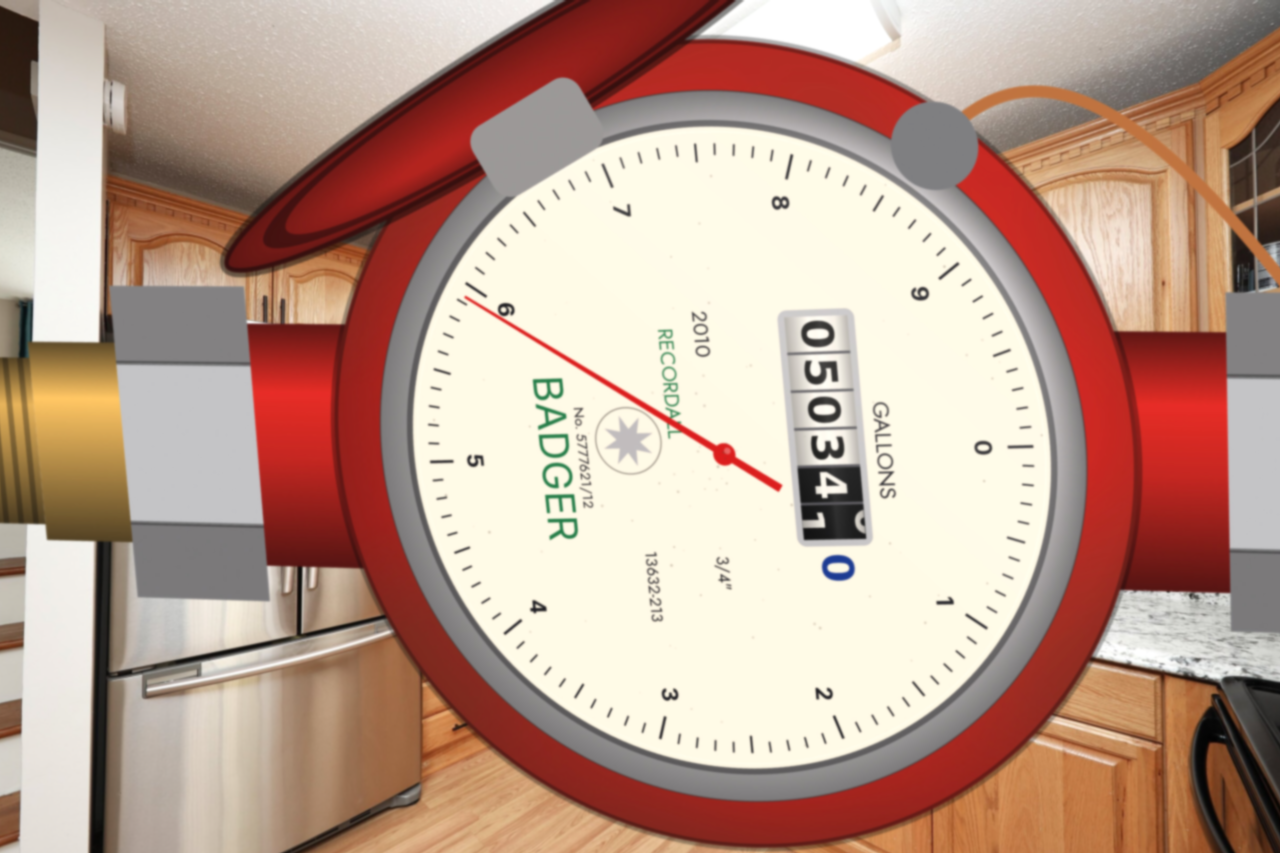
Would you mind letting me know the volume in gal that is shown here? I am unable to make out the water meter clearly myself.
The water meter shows 503405.9 gal
